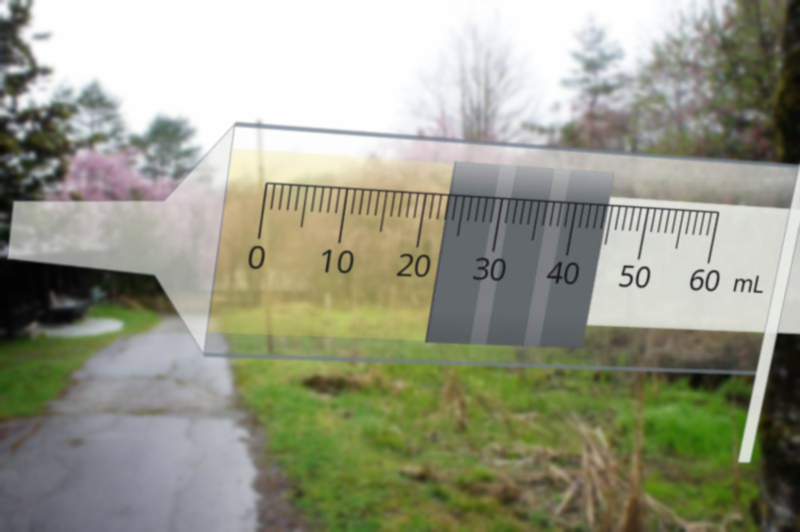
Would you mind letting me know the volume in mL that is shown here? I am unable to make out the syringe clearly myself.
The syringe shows 23 mL
